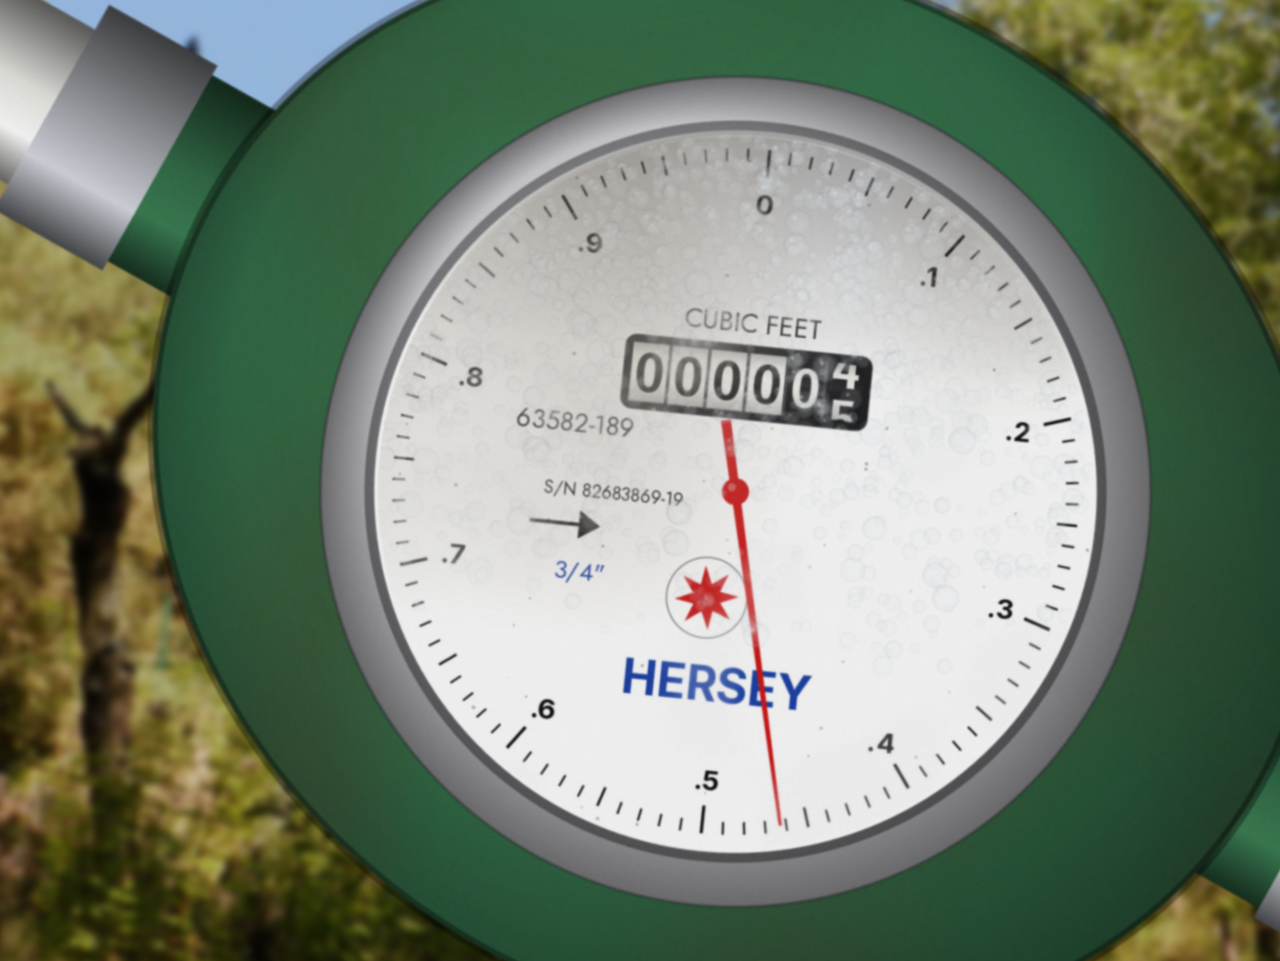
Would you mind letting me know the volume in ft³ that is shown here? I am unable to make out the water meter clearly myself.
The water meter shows 4.46 ft³
